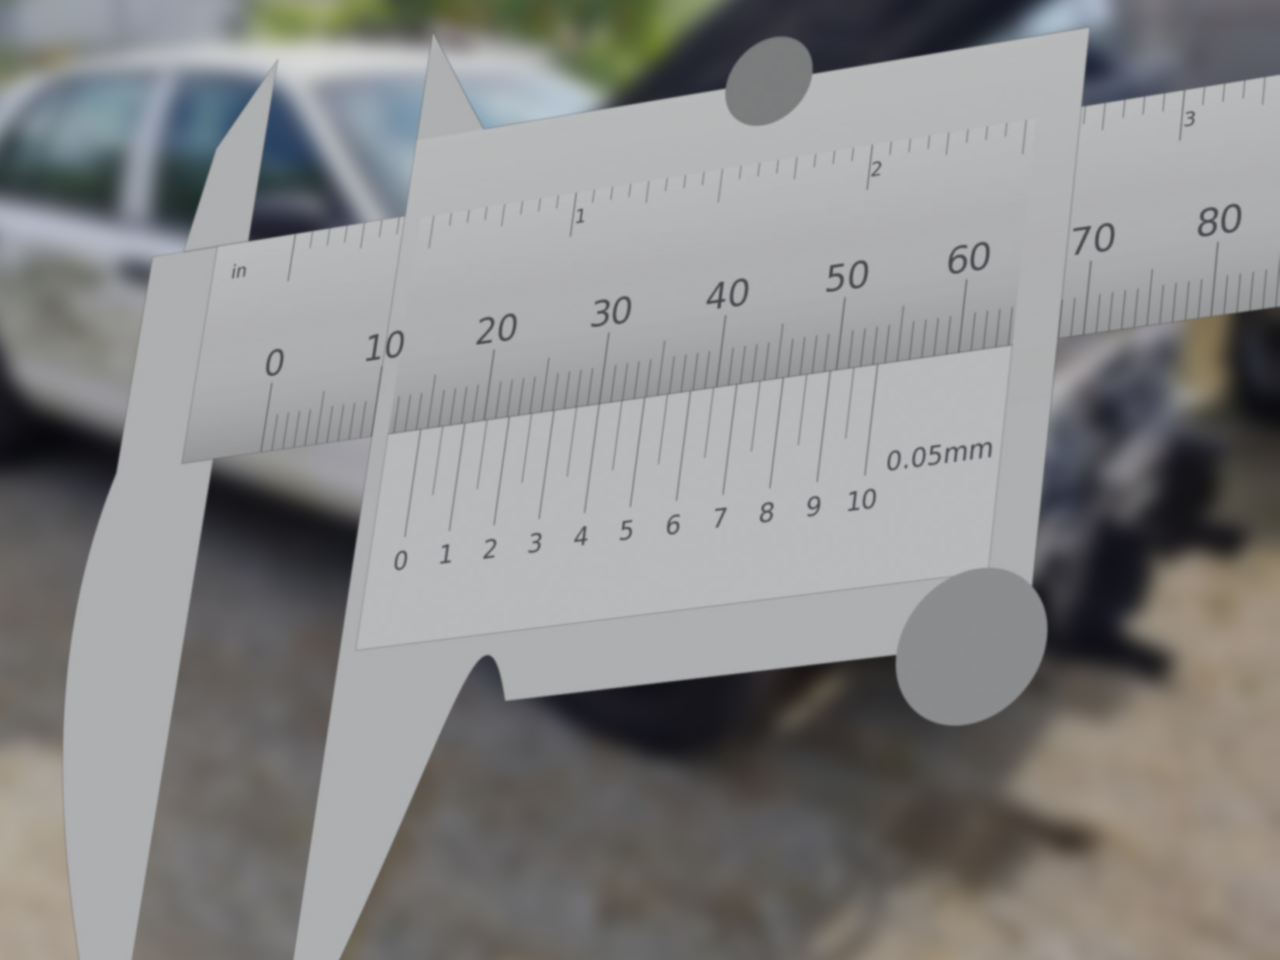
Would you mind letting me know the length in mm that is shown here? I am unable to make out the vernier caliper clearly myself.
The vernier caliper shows 14.4 mm
